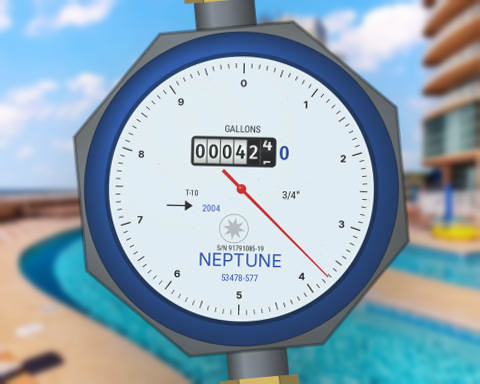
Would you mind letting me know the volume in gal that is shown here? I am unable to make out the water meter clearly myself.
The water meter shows 4243.7 gal
